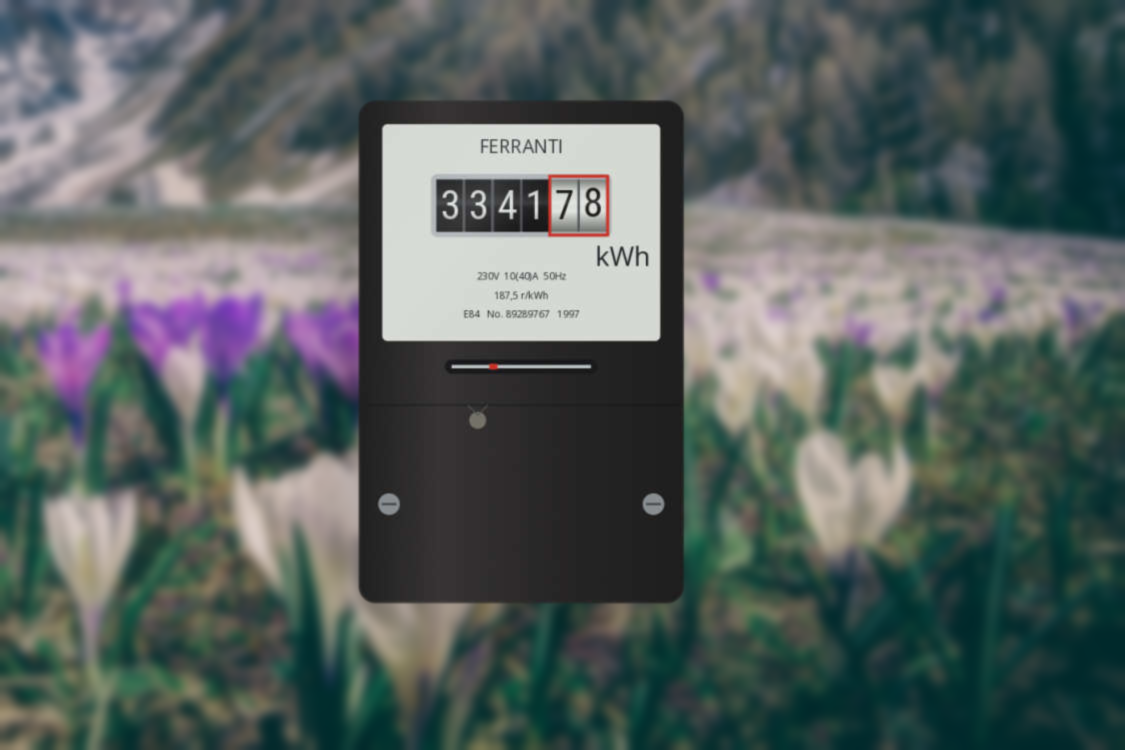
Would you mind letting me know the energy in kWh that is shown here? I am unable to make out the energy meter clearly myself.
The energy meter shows 3341.78 kWh
